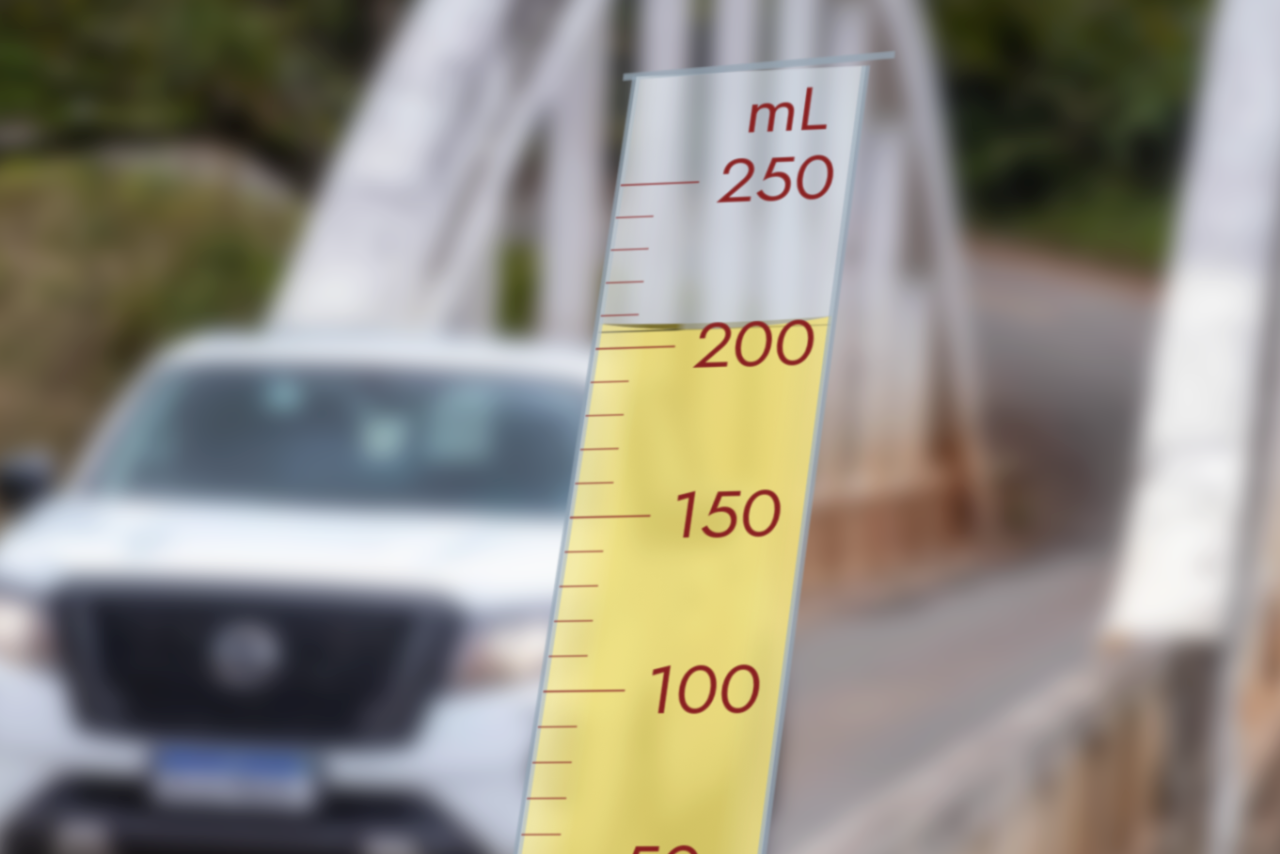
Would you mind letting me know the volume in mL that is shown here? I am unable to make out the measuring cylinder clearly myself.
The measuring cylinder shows 205 mL
